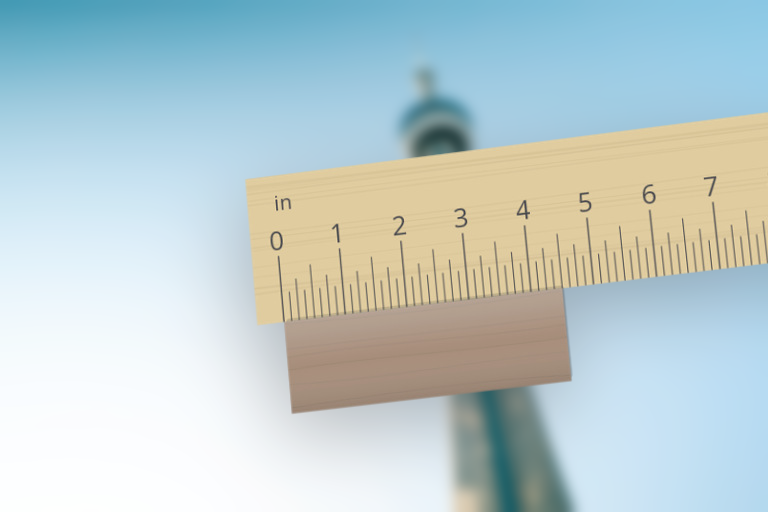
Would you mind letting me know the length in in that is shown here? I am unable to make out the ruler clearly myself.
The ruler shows 4.5 in
